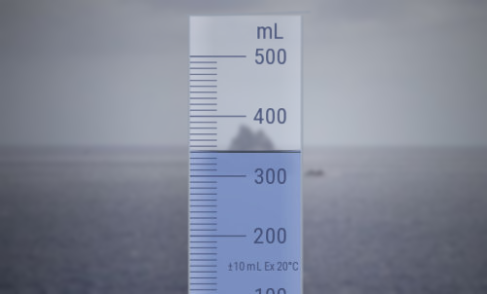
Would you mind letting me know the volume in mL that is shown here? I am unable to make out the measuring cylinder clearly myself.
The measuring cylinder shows 340 mL
